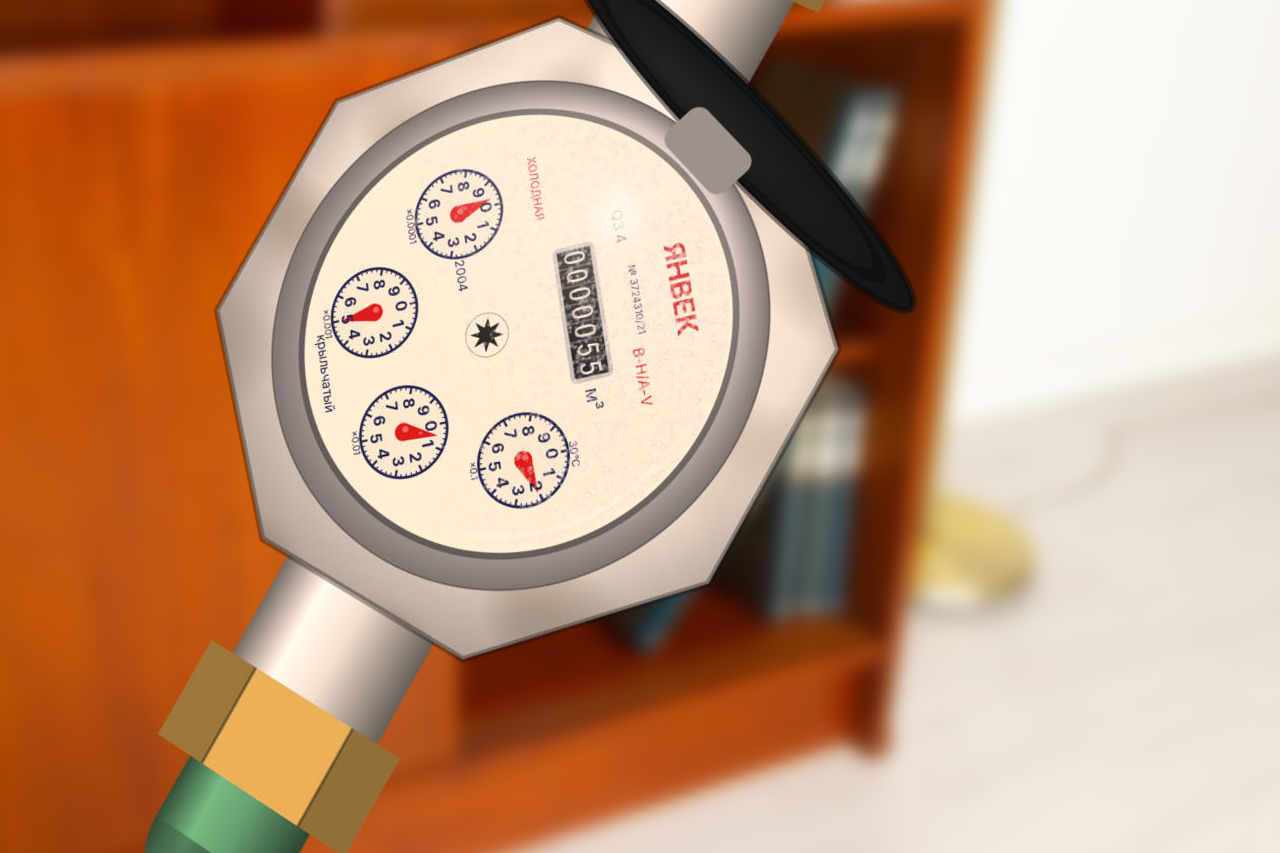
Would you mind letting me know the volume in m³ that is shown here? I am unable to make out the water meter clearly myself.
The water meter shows 55.2049 m³
